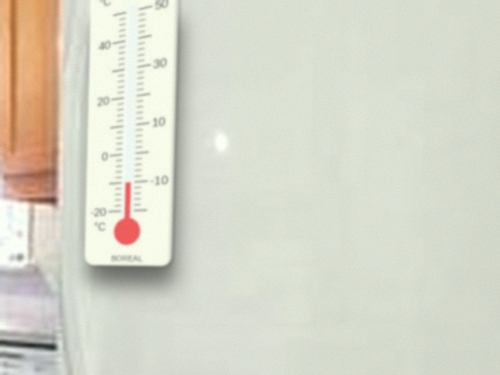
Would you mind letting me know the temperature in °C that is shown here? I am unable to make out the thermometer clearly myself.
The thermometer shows -10 °C
